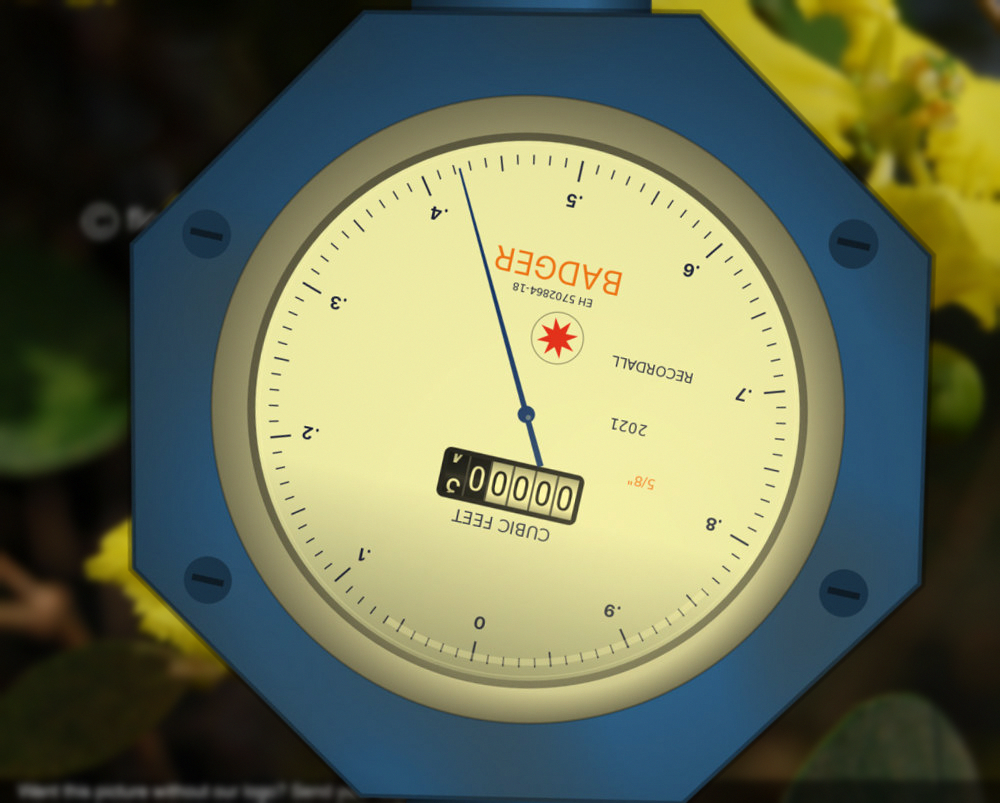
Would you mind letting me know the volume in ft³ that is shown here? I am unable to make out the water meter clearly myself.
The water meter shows 3.42 ft³
